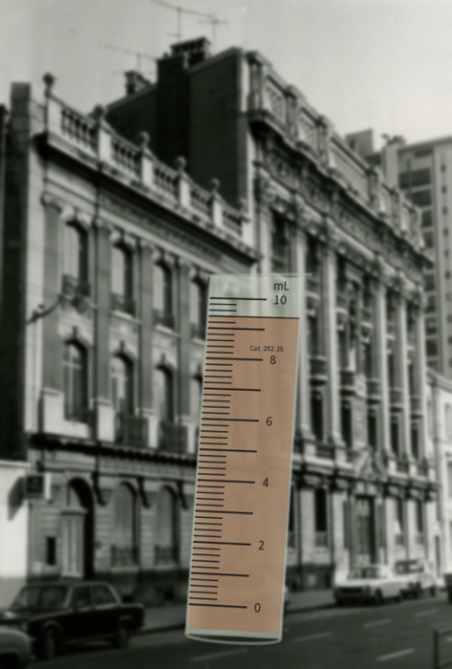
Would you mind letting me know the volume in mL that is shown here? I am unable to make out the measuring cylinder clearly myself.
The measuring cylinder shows 9.4 mL
